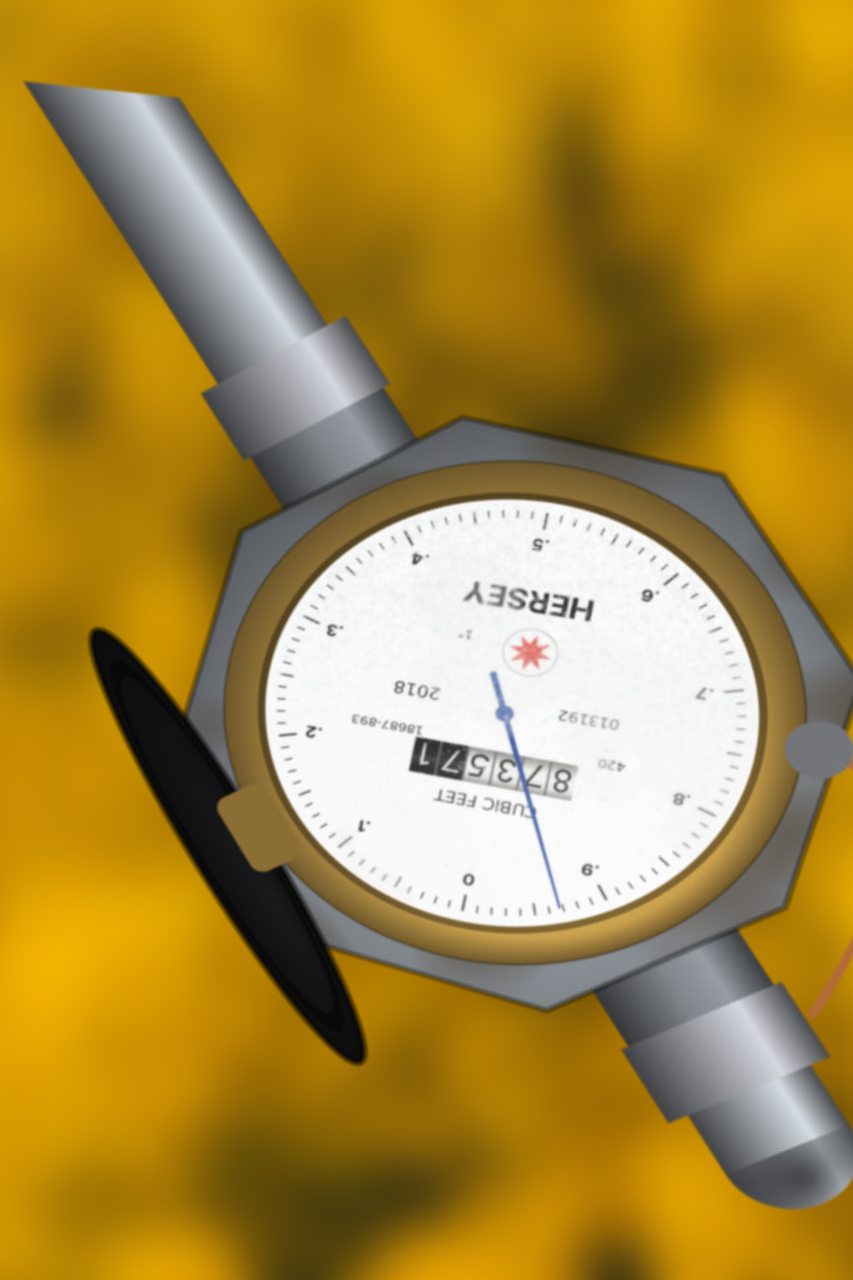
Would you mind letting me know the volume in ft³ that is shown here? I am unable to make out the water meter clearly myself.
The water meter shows 873570.93 ft³
